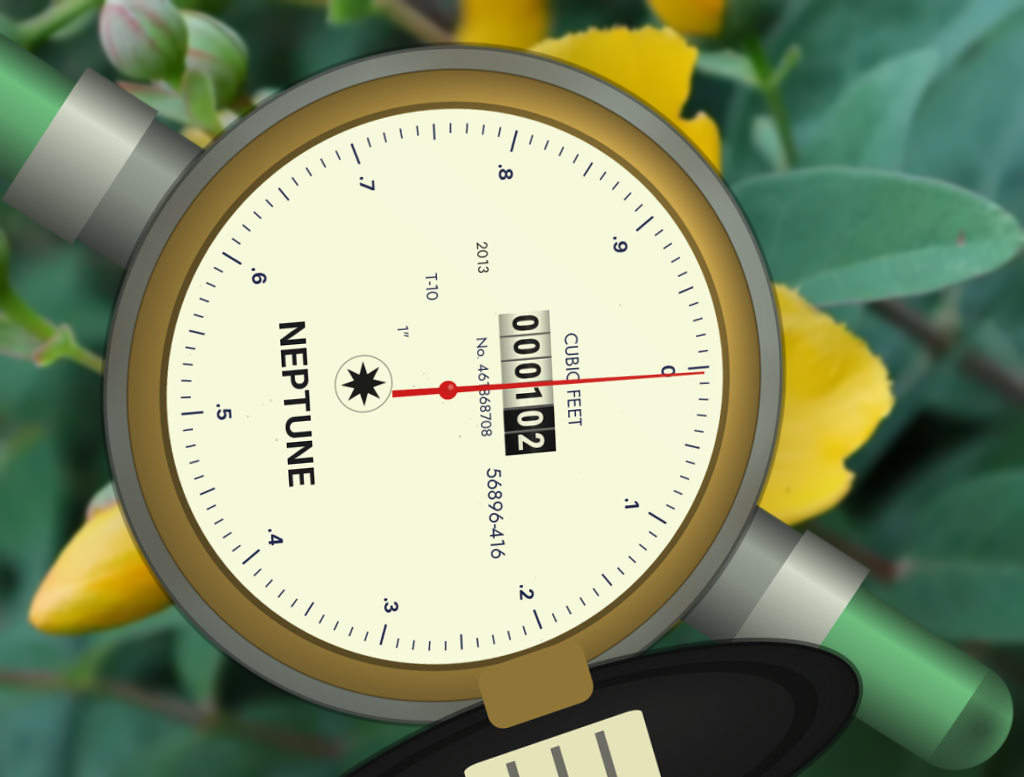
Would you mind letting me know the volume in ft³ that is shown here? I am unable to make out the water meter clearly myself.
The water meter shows 102.00 ft³
